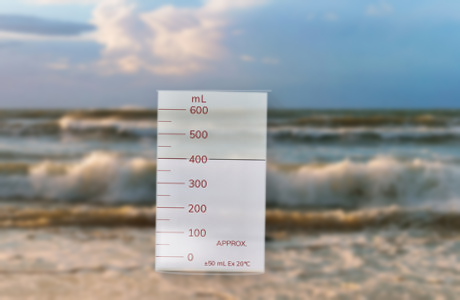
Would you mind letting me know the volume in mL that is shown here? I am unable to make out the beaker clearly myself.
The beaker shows 400 mL
